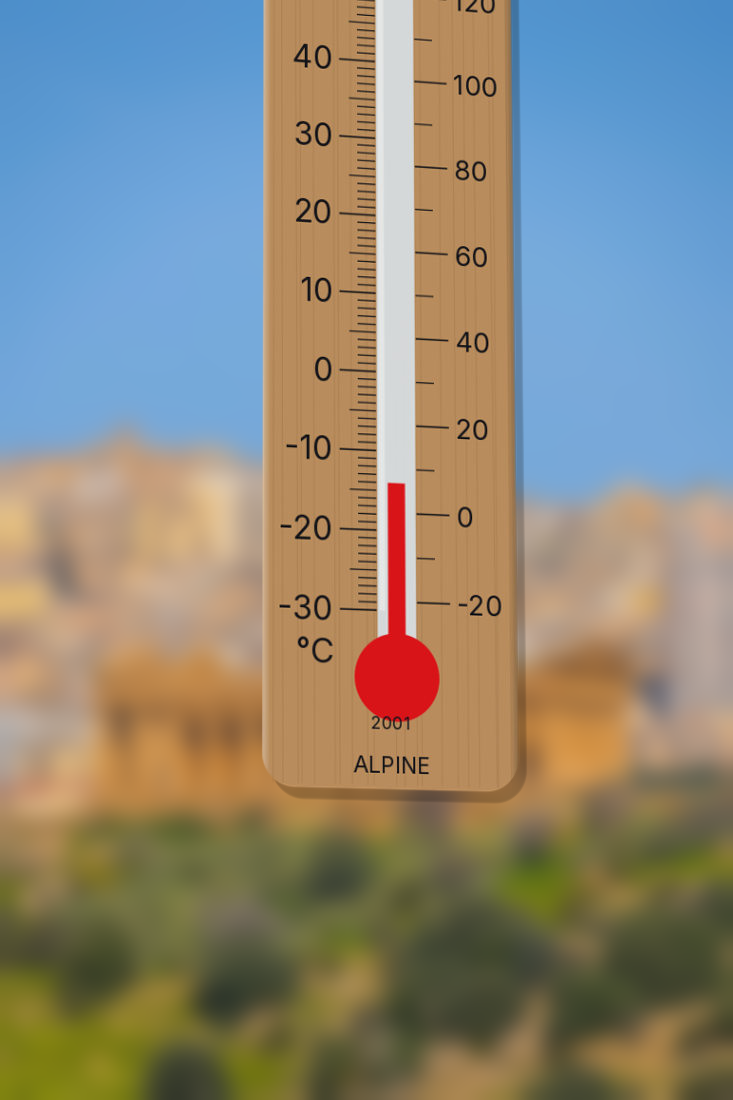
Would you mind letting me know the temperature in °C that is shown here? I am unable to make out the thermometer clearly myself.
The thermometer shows -14 °C
